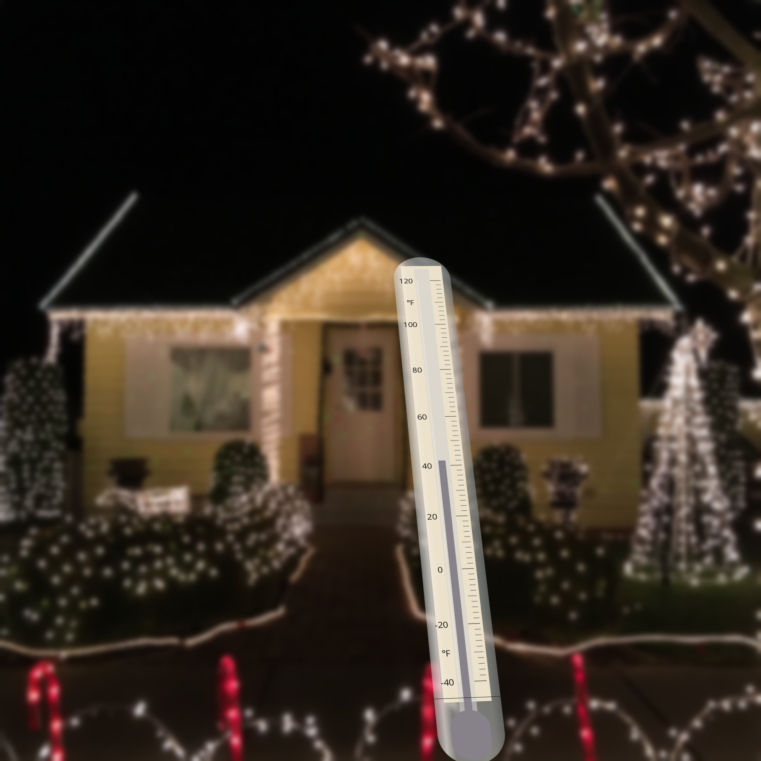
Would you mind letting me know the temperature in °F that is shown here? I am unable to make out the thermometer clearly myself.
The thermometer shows 42 °F
